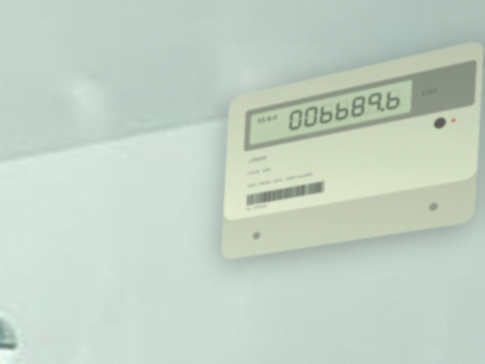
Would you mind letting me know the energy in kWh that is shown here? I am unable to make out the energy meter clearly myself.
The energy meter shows 6689.6 kWh
